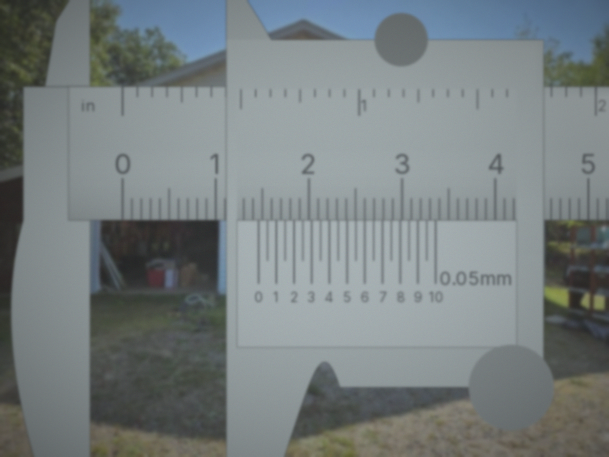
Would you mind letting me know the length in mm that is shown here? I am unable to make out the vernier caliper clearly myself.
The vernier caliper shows 14.6 mm
